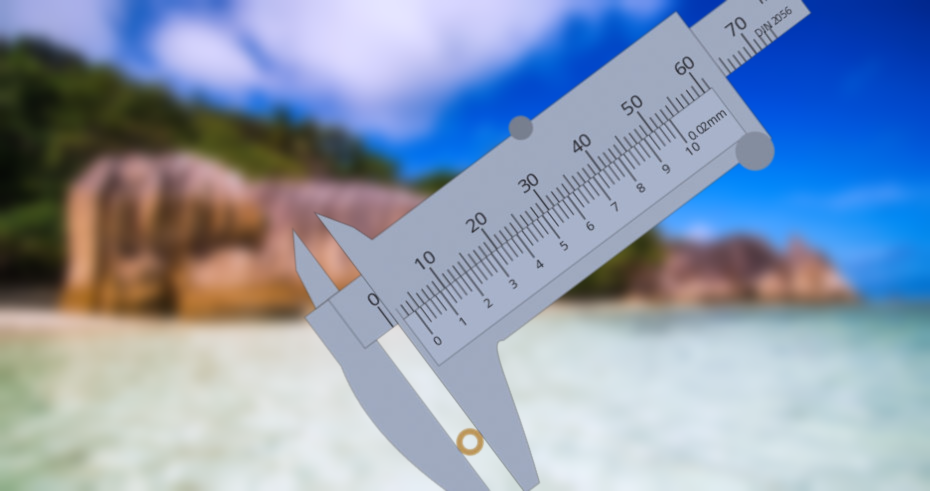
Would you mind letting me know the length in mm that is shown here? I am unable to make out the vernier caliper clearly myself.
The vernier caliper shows 4.2 mm
